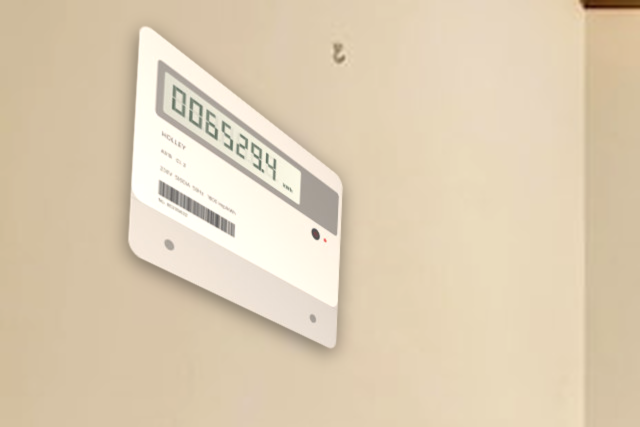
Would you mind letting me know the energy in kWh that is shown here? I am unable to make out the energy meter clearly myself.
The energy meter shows 6529.4 kWh
